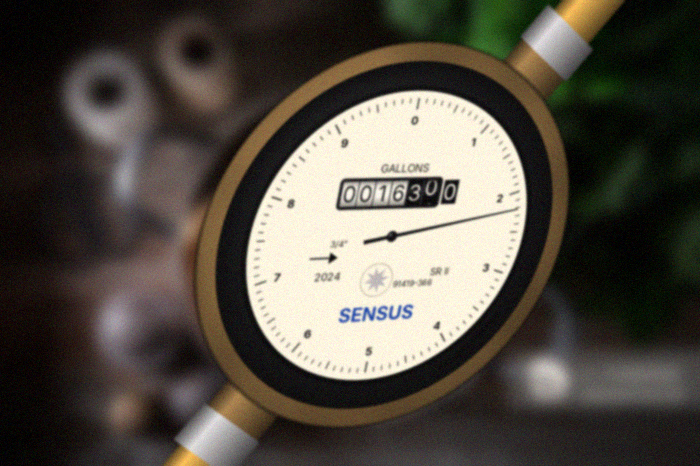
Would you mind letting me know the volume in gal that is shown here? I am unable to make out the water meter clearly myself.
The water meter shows 16302.2 gal
